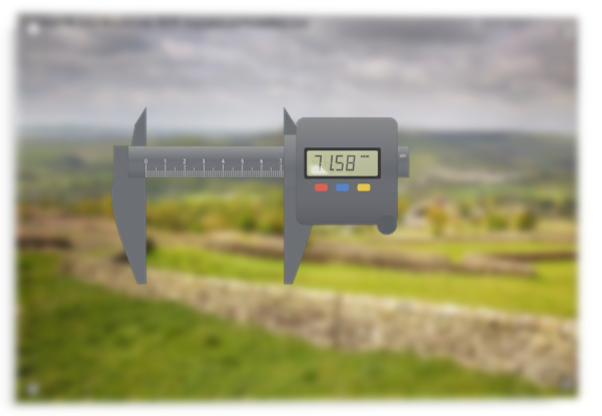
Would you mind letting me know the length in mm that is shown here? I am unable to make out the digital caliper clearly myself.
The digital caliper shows 71.58 mm
